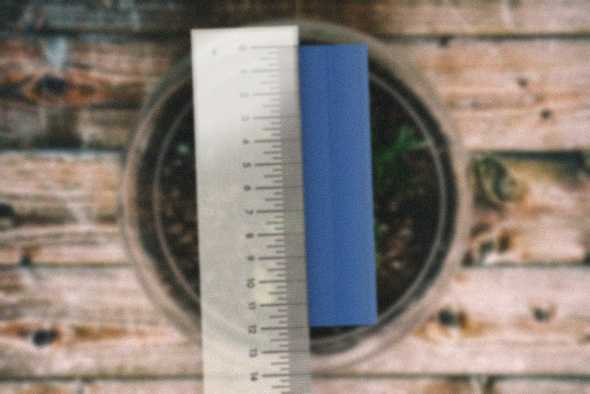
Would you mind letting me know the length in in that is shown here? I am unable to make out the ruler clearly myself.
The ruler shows 12 in
